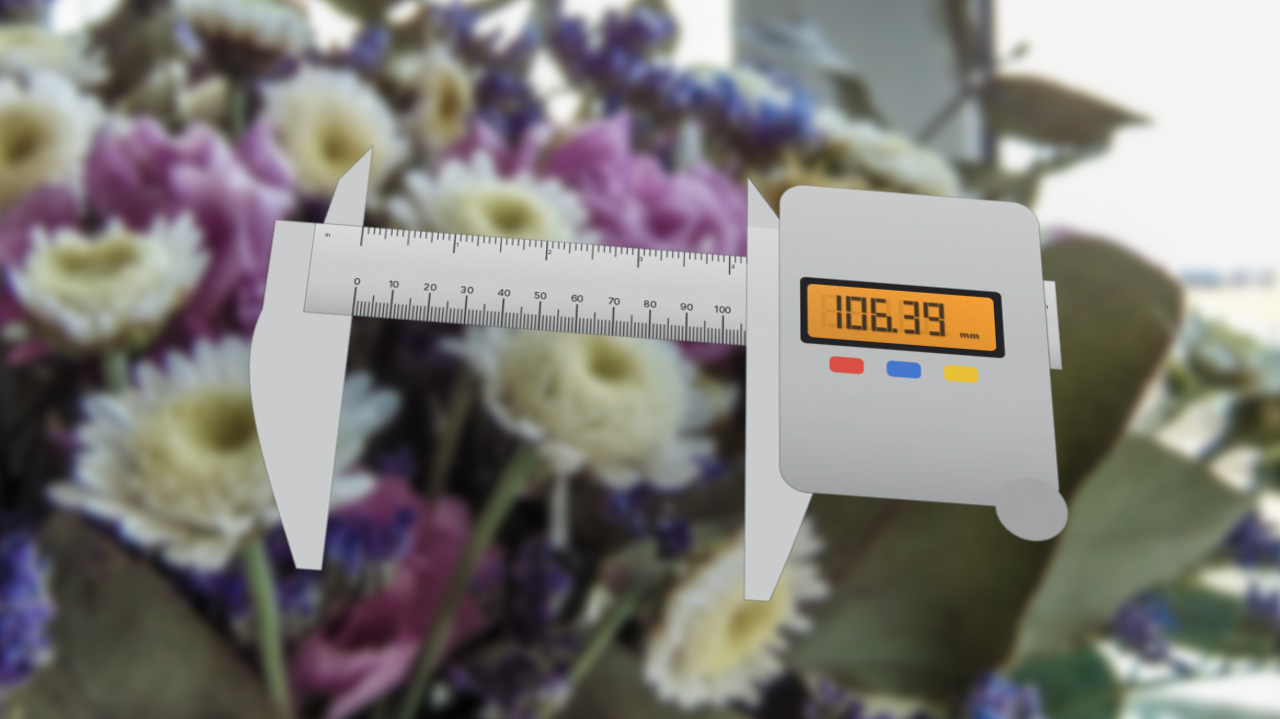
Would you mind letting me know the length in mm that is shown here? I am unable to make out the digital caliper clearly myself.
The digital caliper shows 106.39 mm
